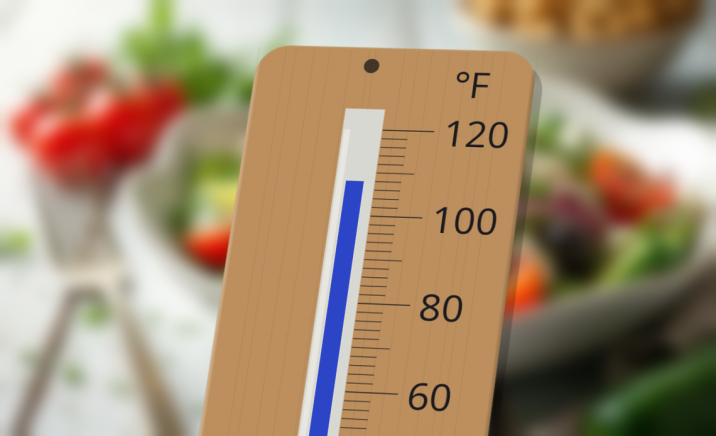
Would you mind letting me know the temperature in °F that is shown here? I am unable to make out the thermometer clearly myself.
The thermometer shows 108 °F
